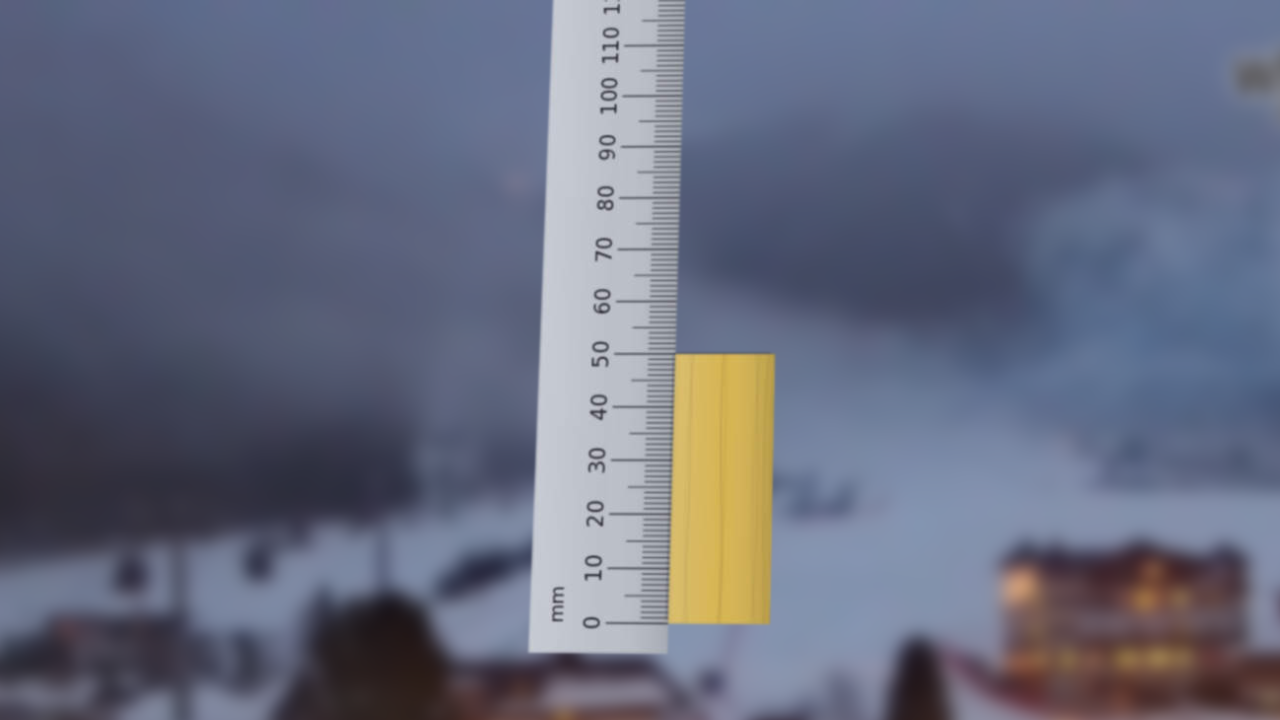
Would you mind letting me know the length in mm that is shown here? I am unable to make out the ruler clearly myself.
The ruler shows 50 mm
